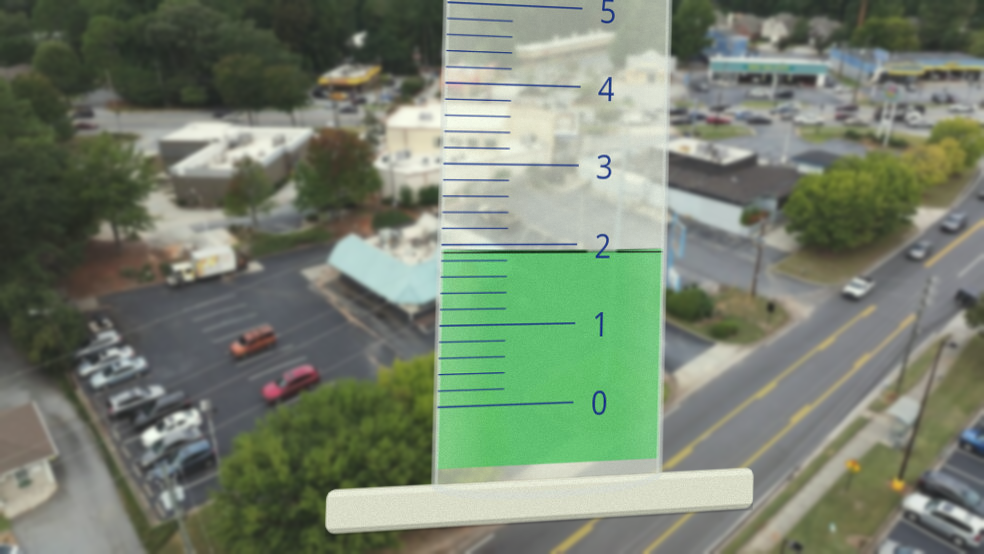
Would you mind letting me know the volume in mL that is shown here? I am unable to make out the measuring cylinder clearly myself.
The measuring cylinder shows 1.9 mL
